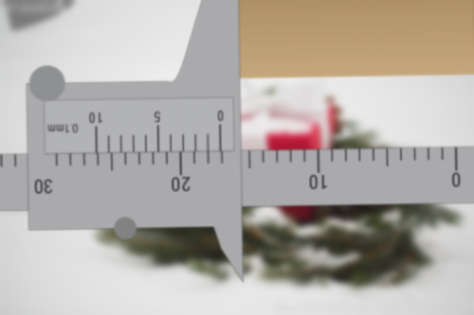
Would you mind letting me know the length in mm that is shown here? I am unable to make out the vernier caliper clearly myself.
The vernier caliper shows 17.1 mm
